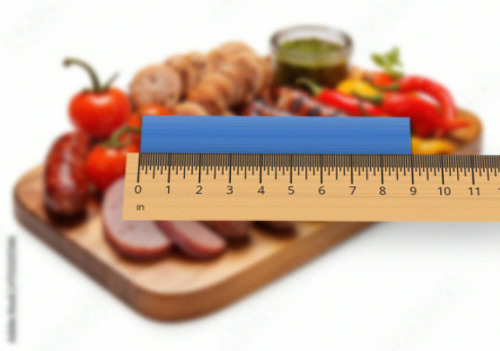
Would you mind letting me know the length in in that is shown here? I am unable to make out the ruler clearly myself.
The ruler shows 9 in
